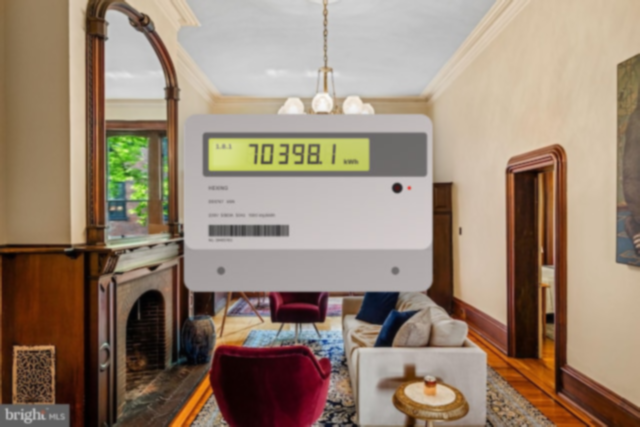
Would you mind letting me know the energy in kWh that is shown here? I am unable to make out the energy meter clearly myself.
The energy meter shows 70398.1 kWh
